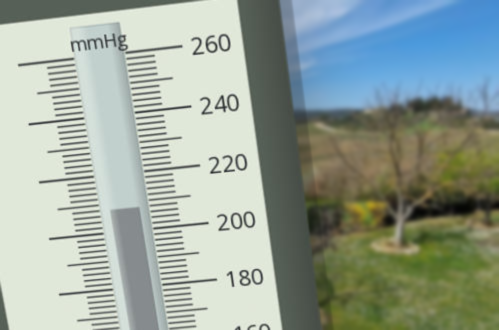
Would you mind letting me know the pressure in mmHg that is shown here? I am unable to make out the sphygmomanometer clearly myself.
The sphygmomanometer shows 208 mmHg
